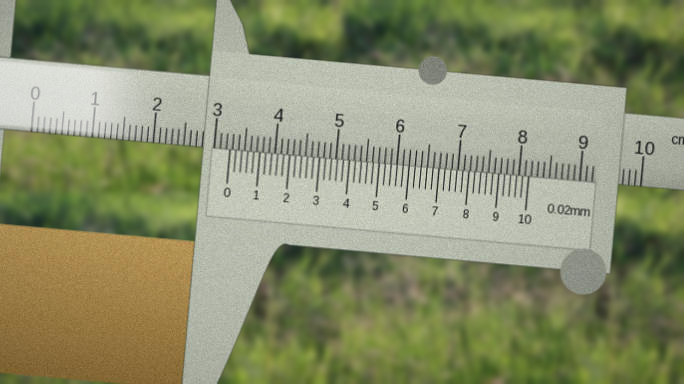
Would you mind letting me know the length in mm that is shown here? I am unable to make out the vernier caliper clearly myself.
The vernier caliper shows 32.6 mm
